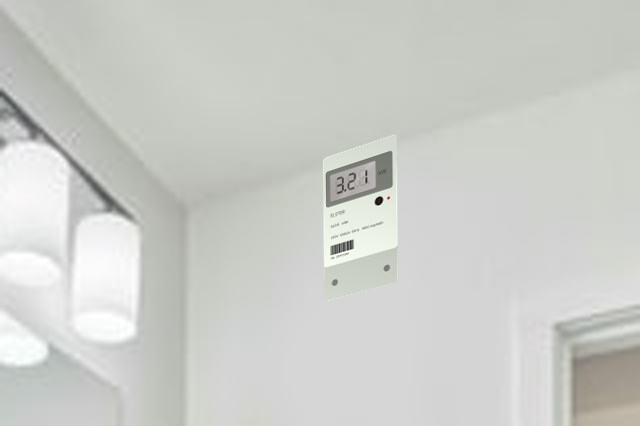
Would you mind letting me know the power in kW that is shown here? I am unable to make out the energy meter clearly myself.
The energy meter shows 3.21 kW
